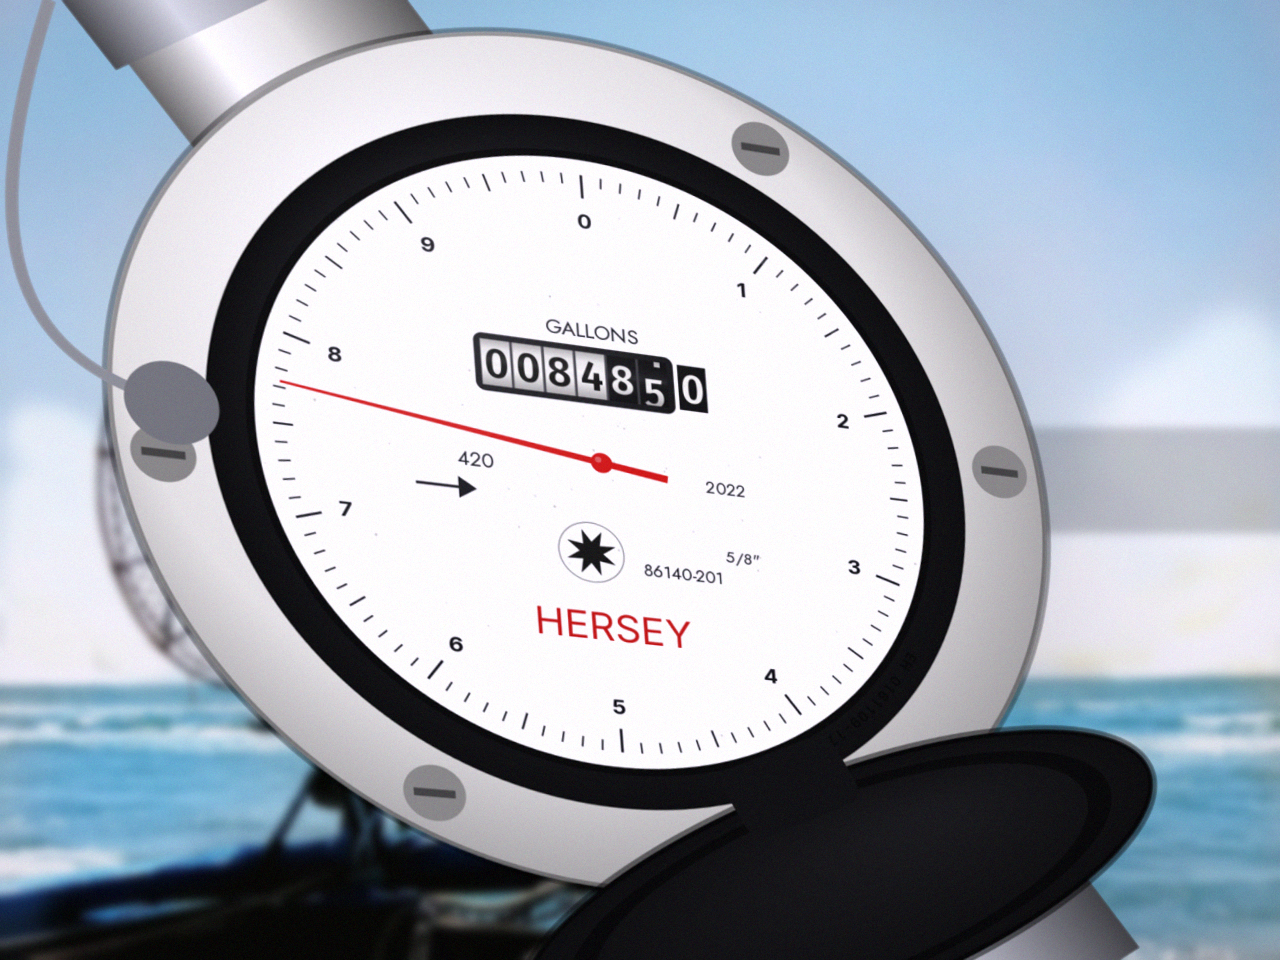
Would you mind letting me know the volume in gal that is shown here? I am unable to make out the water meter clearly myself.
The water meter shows 84847.7 gal
